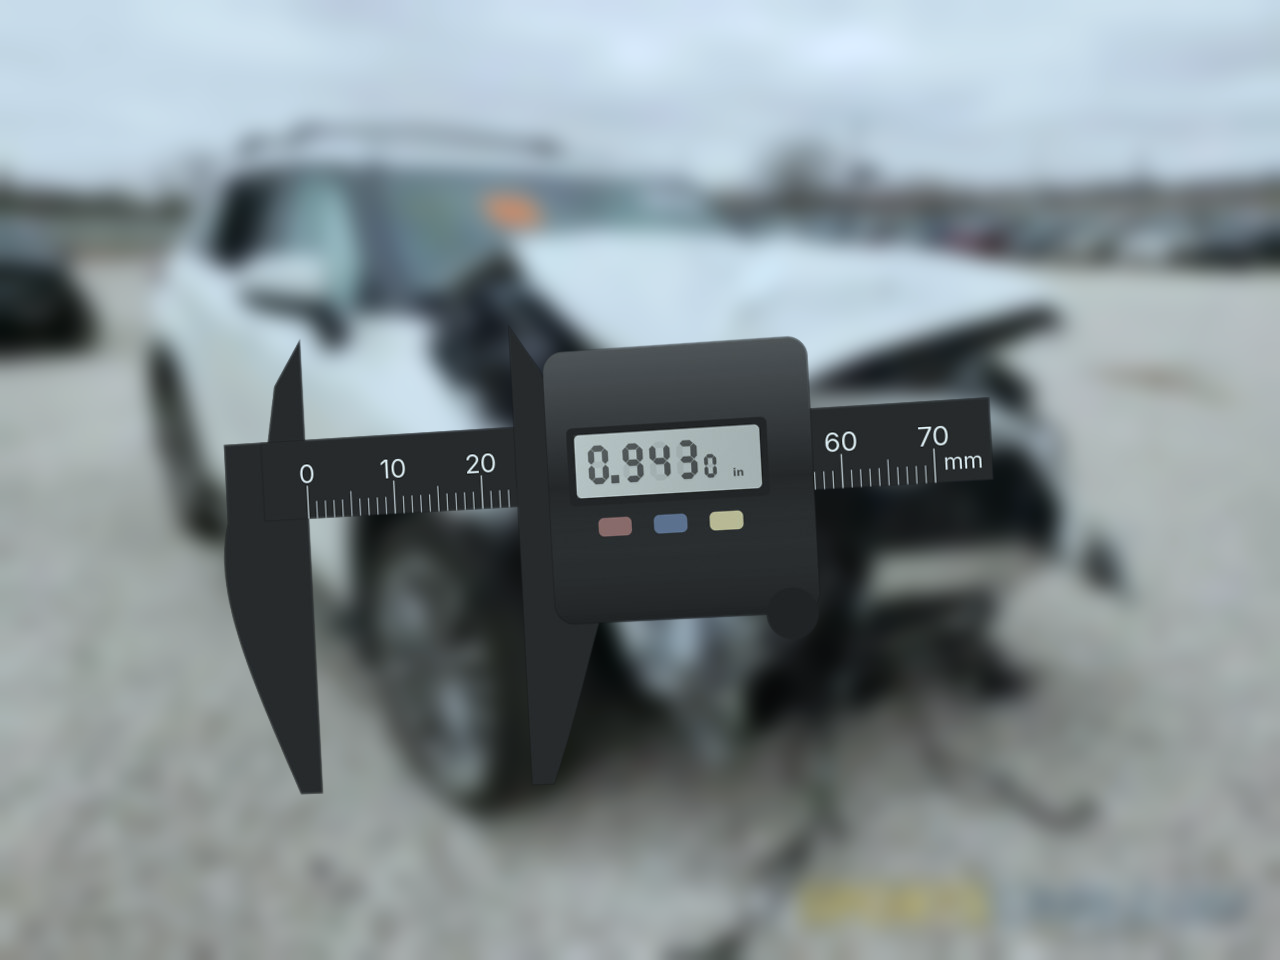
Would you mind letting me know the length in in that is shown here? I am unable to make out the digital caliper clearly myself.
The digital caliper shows 0.9430 in
